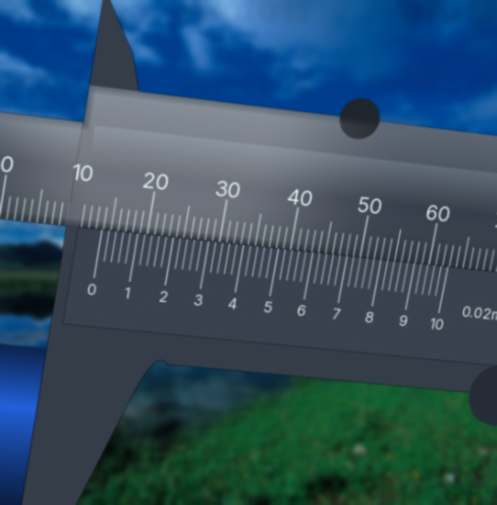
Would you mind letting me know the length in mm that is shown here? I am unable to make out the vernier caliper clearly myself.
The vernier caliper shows 13.8 mm
